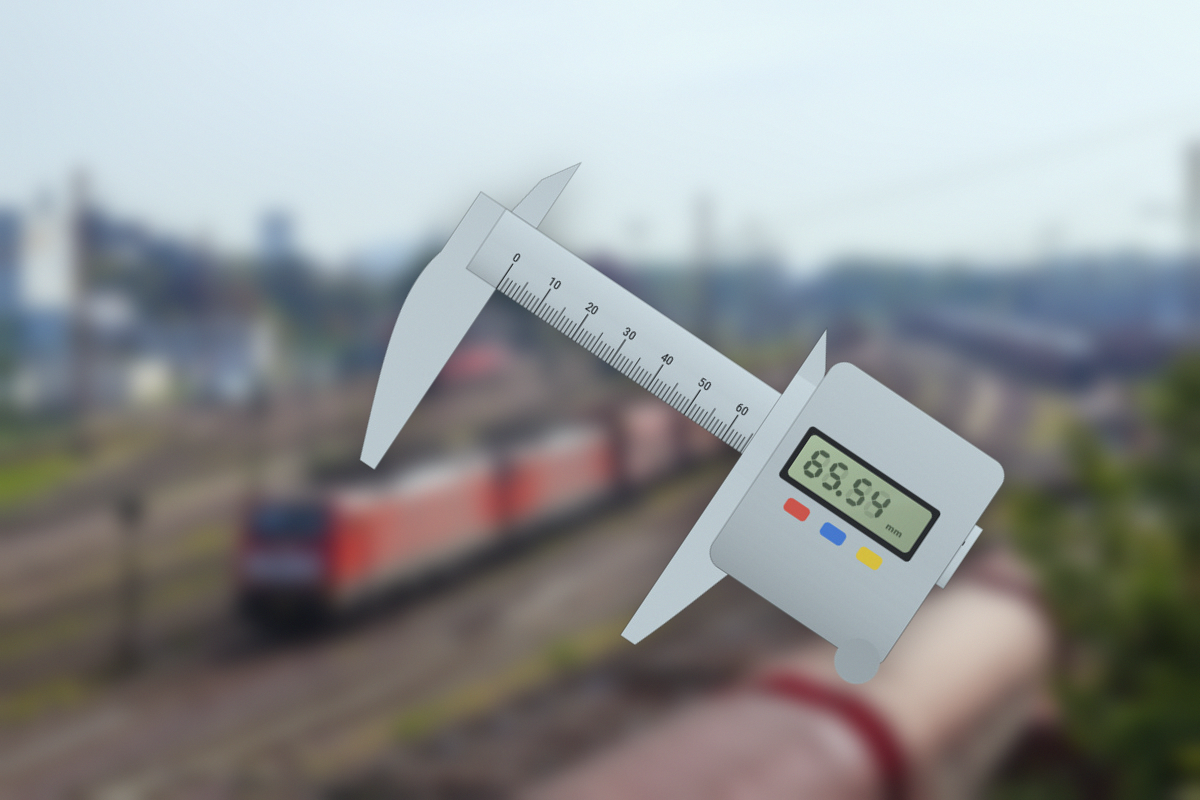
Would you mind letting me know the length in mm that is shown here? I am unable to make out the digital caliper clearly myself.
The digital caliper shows 65.54 mm
